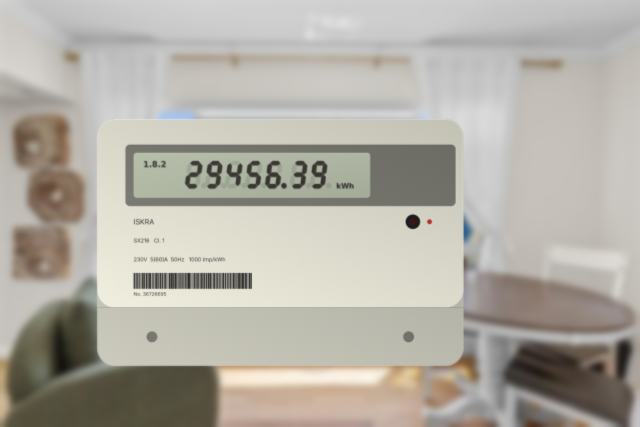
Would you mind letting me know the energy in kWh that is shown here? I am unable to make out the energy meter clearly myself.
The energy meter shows 29456.39 kWh
